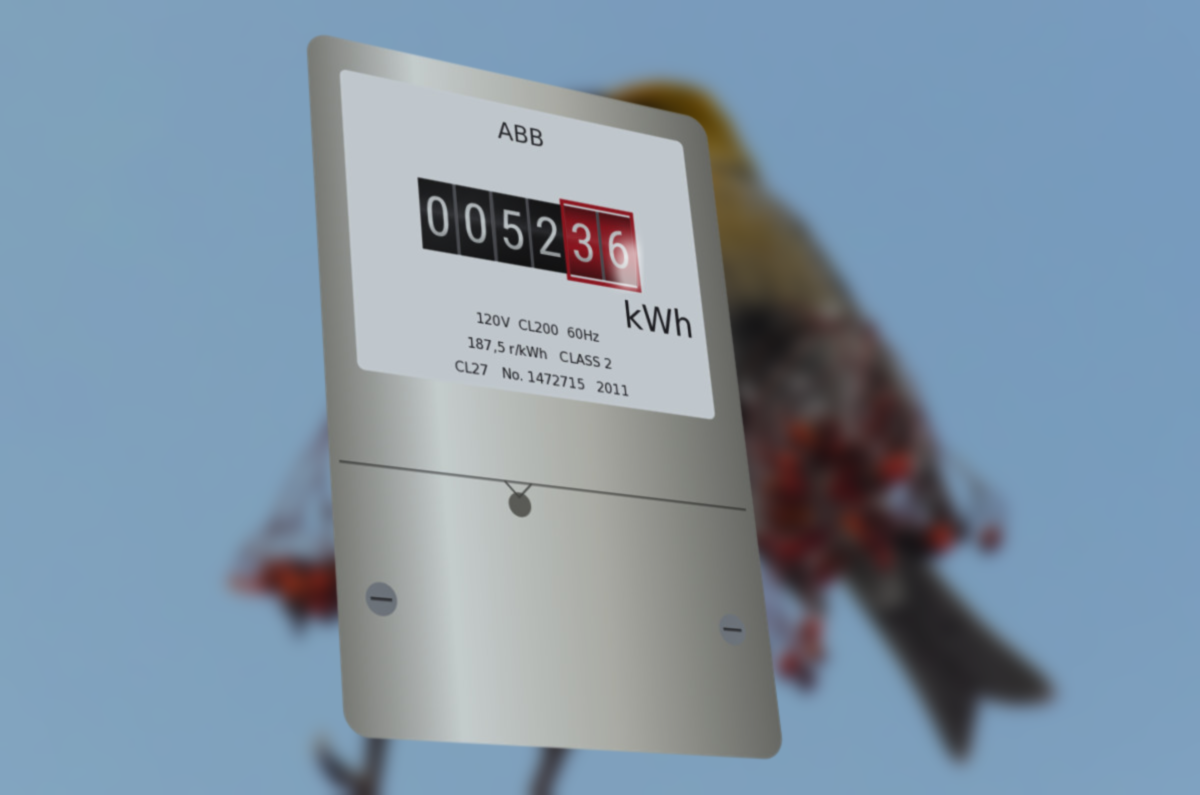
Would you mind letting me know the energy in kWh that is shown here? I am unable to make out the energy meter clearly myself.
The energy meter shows 52.36 kWh
